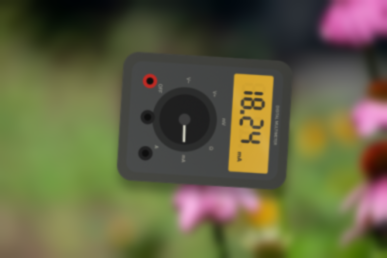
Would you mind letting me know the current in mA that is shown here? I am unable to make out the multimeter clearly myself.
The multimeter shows 18.24 mA
